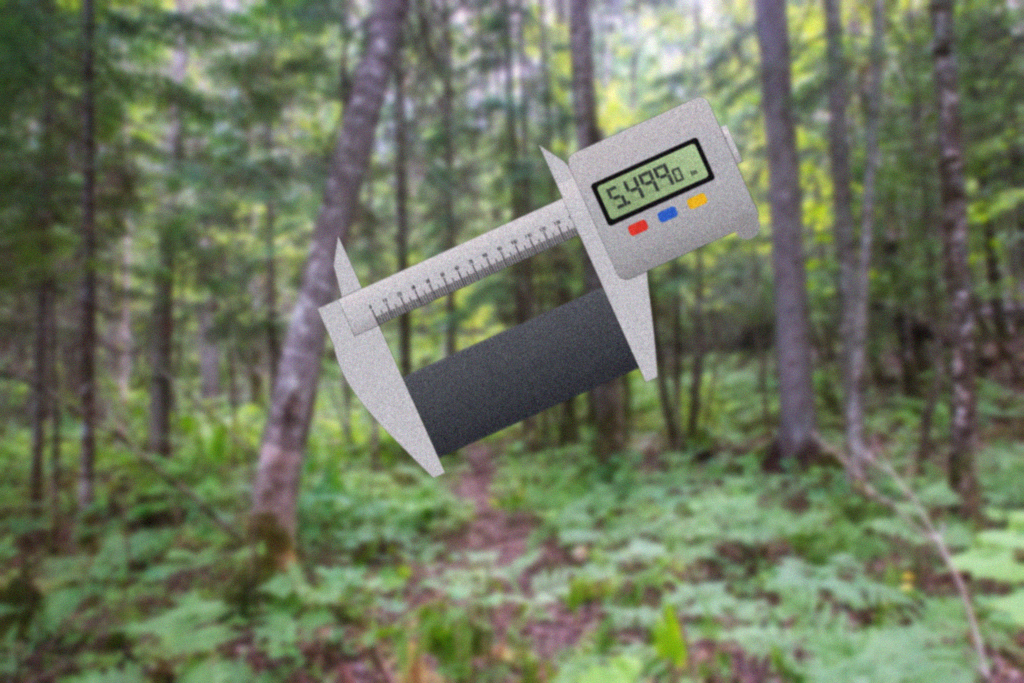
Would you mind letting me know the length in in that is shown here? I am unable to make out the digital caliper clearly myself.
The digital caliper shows 5.4990 in
